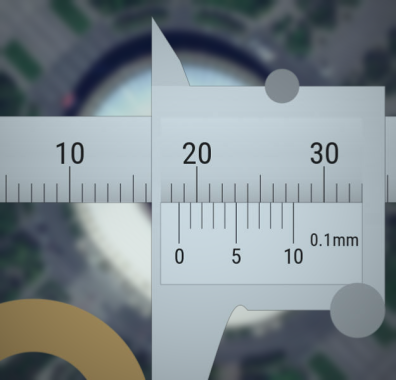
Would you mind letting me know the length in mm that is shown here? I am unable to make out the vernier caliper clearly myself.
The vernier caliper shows 18.6 mm
